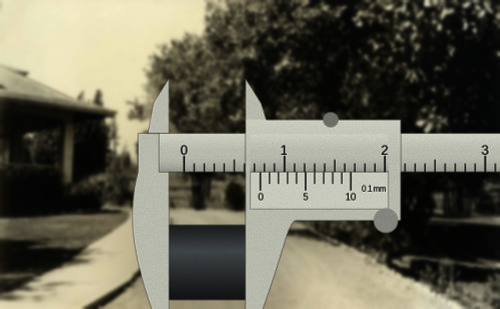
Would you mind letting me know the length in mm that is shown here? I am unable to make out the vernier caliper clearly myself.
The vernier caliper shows 7.6 mm
